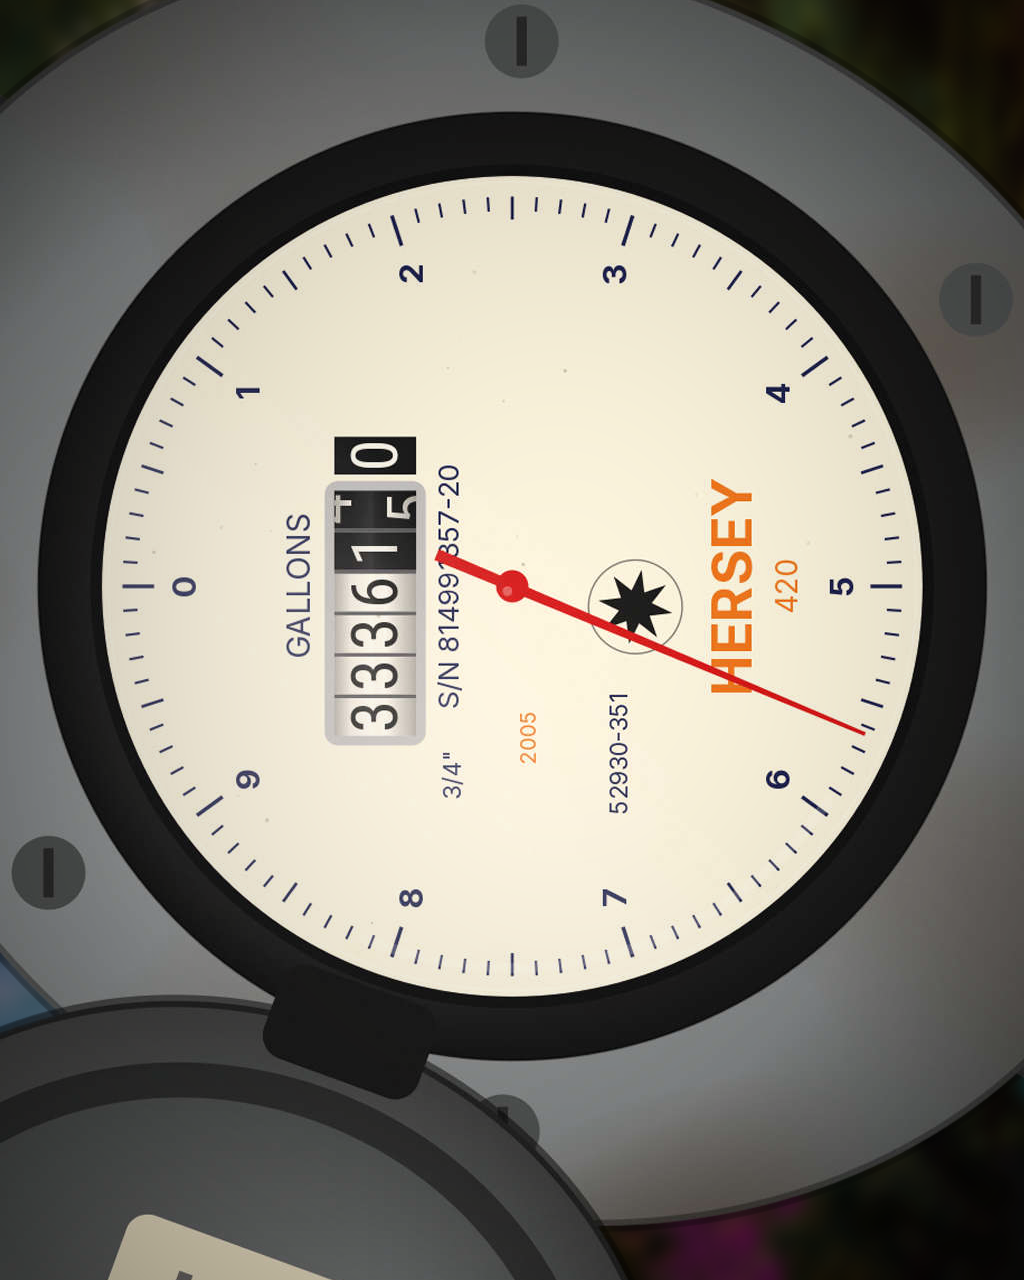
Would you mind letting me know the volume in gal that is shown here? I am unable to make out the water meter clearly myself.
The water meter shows 3336145.6 gal
